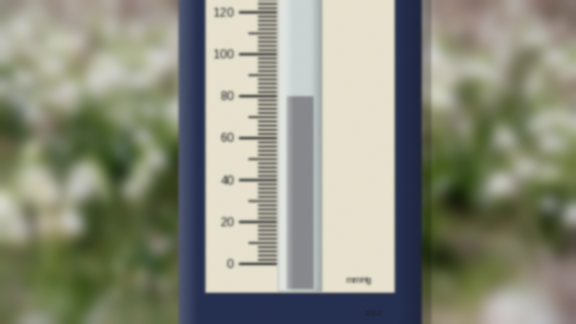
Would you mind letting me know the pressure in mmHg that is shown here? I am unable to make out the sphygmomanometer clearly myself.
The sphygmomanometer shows 80 mmHg
